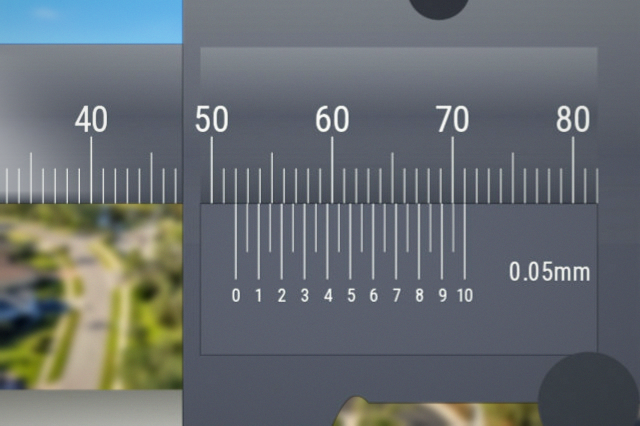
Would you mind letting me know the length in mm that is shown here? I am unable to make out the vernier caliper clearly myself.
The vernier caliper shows 52.0 mm
